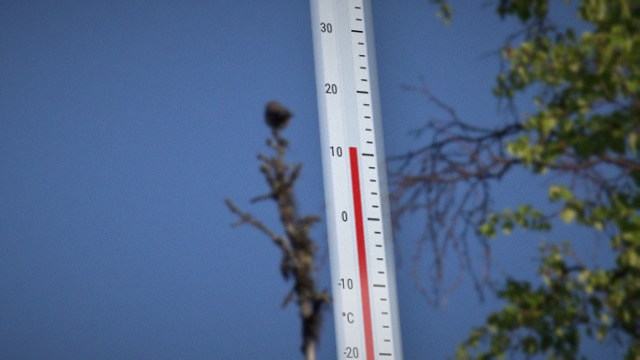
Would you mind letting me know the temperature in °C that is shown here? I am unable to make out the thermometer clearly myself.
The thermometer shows 11 °C
